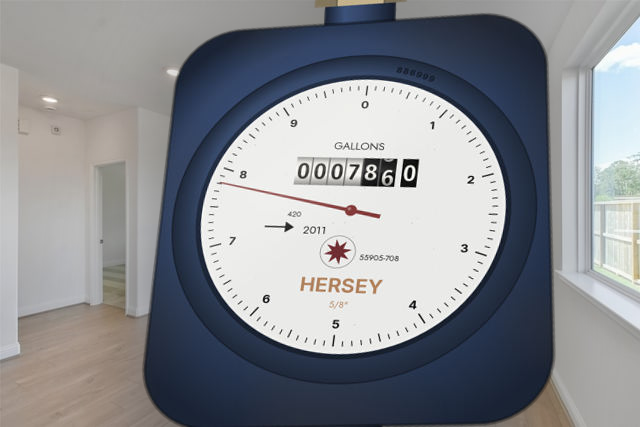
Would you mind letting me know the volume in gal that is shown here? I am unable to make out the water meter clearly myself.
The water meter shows 7857.8 gal
